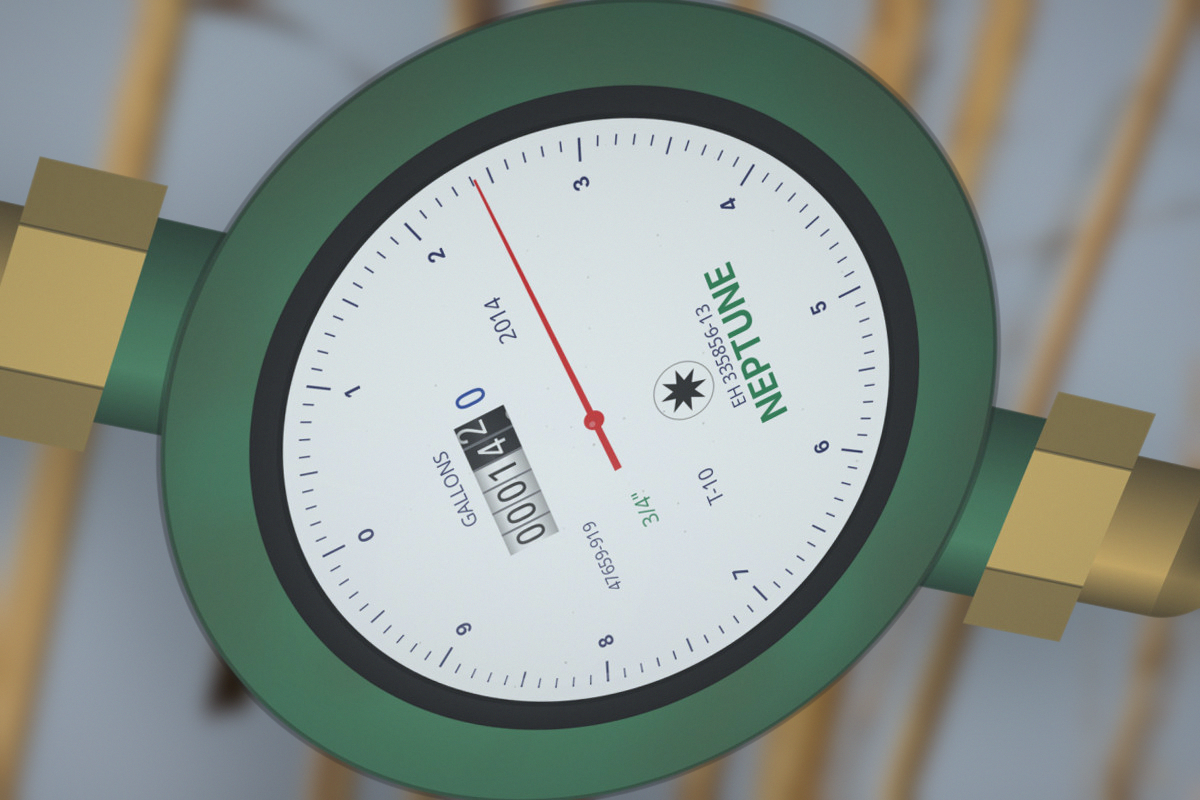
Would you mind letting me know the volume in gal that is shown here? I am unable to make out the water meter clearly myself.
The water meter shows 1422.4 gal
